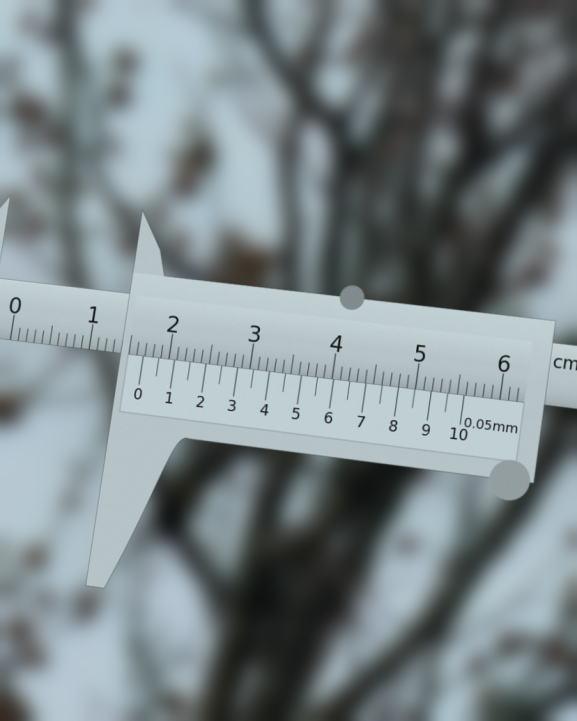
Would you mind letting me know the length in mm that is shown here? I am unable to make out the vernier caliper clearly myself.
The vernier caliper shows 16.8 mm
